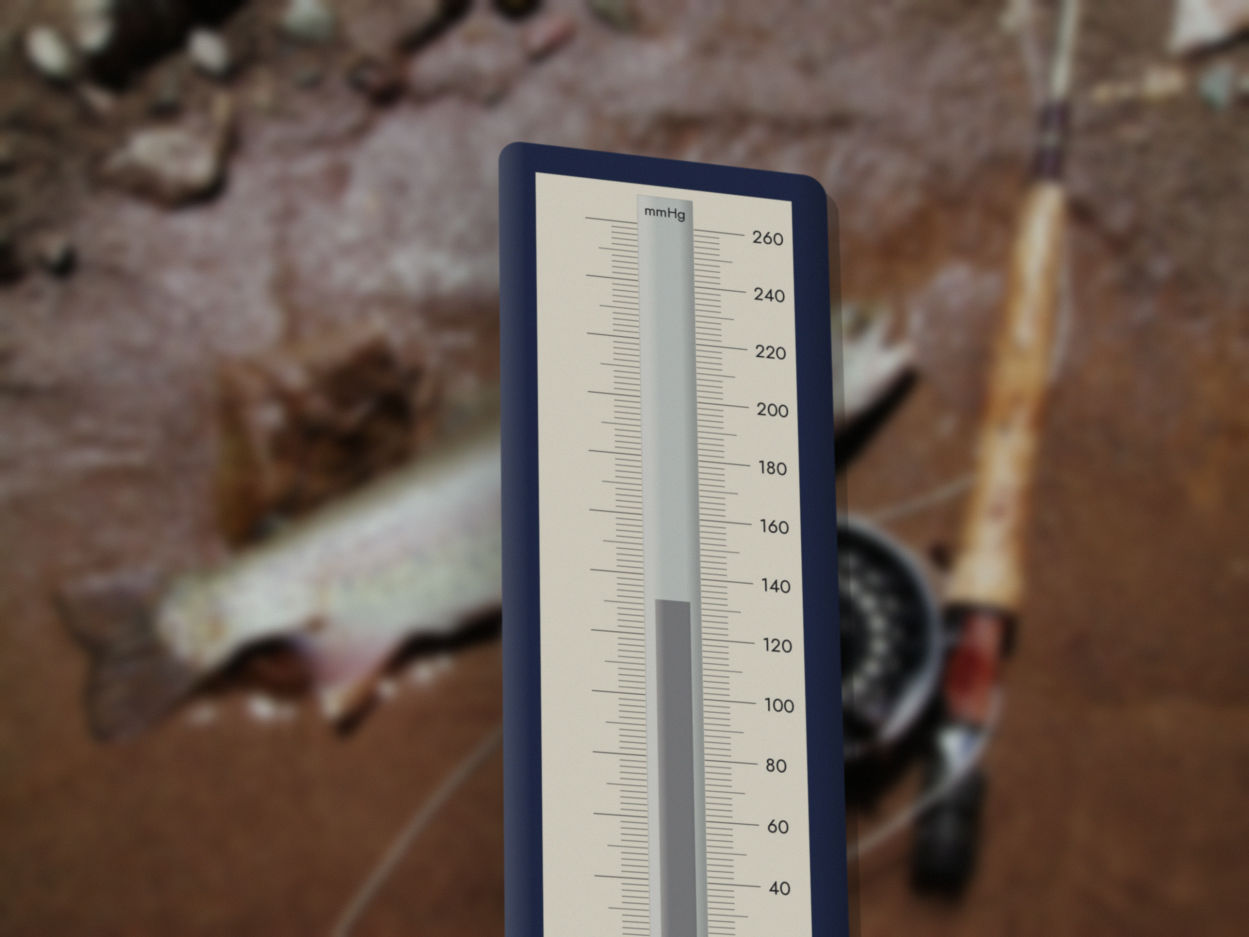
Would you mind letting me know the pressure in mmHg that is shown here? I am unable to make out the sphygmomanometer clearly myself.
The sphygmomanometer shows 132 mmHg
